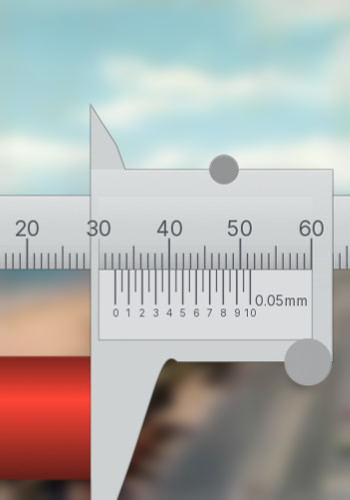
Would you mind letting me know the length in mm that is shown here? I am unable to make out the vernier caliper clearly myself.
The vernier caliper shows 32.4 mm
